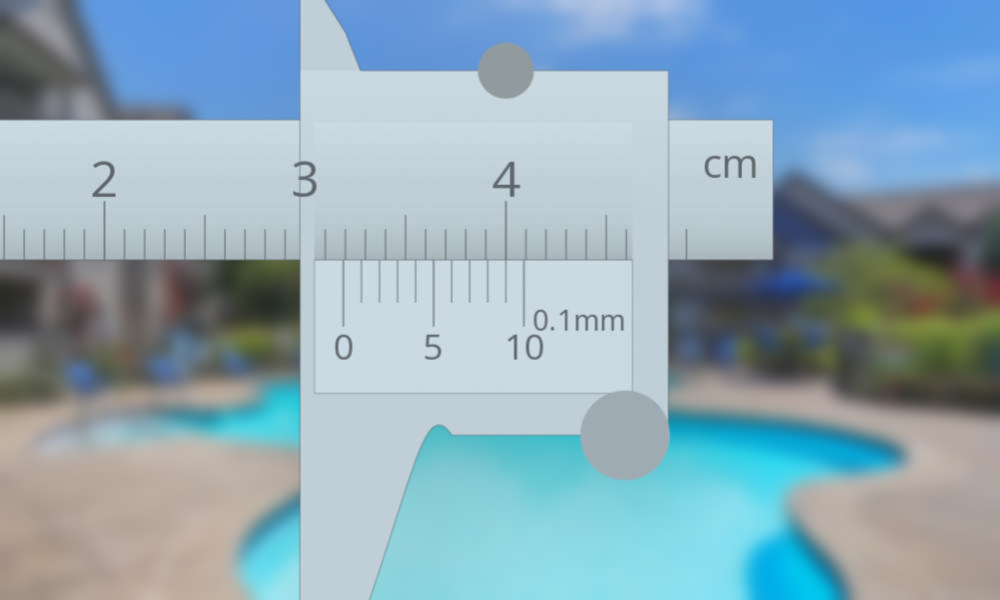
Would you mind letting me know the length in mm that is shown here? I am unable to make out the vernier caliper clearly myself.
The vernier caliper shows 31.9 mm
